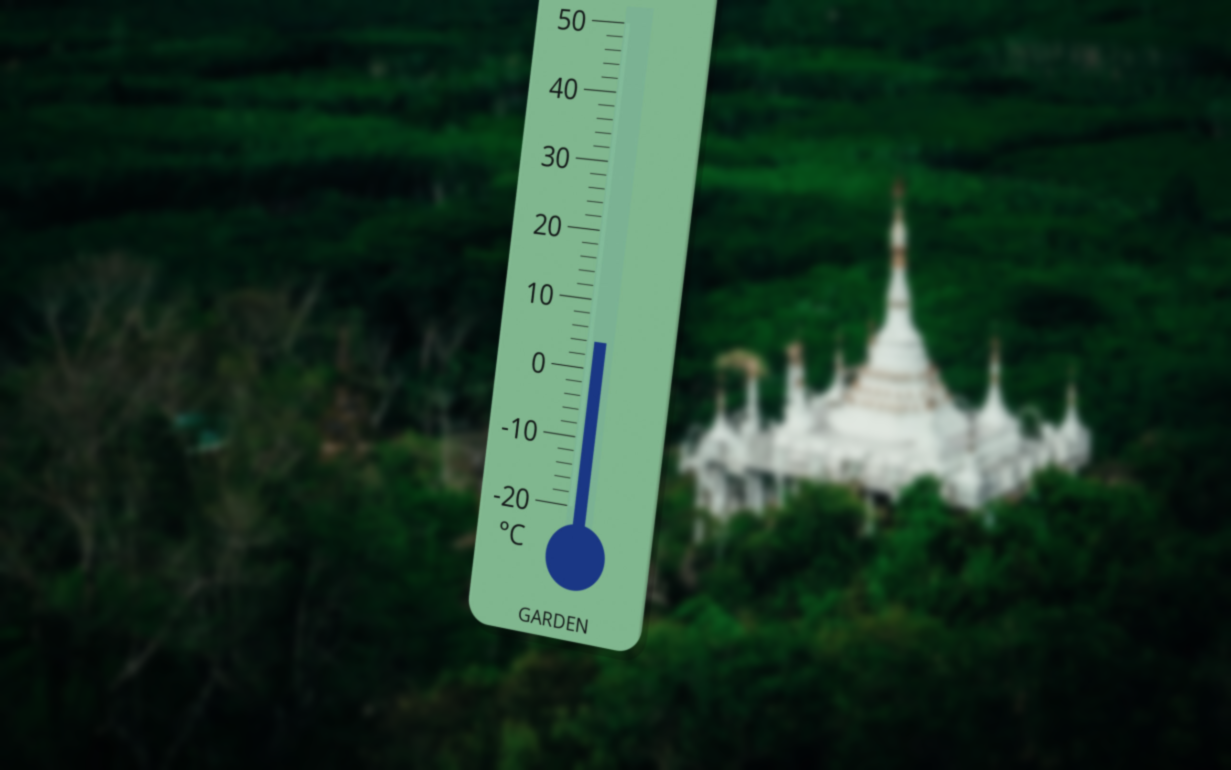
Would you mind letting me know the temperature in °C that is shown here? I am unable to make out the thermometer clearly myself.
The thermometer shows 4 °C
